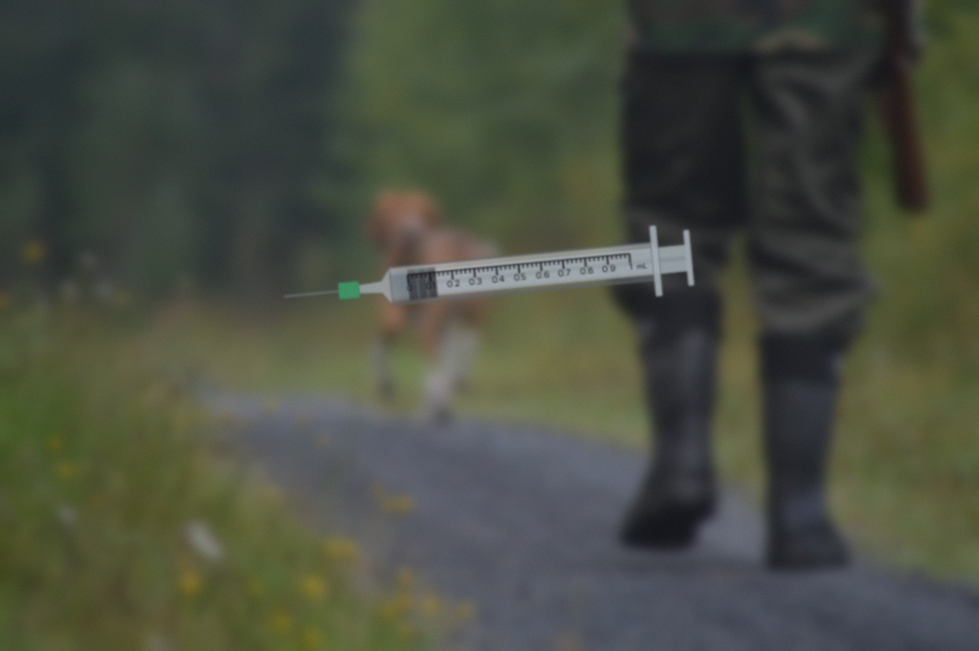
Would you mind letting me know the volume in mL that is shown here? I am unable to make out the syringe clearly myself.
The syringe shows 0 mL
